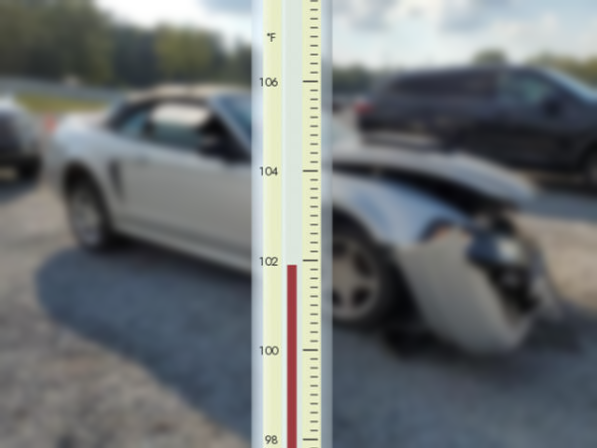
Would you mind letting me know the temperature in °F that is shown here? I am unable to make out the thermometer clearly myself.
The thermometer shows 101.9 °F
